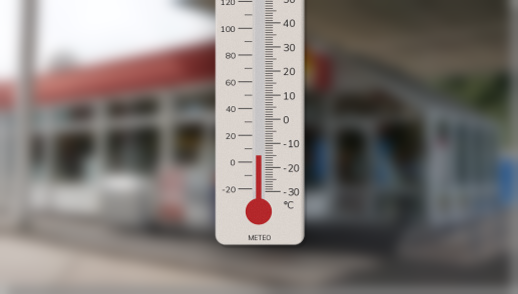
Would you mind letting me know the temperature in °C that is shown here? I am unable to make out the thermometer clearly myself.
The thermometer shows -15 °C
